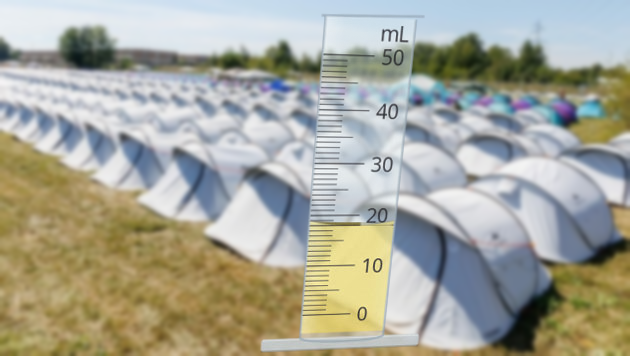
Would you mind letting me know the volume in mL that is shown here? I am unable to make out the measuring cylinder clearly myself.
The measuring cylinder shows 18 mL
